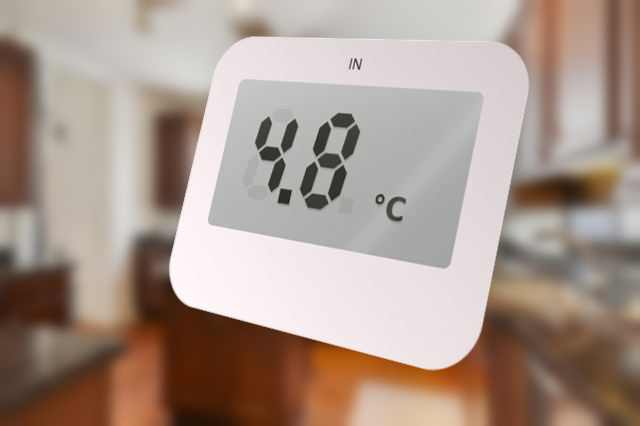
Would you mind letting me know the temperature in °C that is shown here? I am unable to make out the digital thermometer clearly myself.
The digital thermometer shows 4.8 °C
